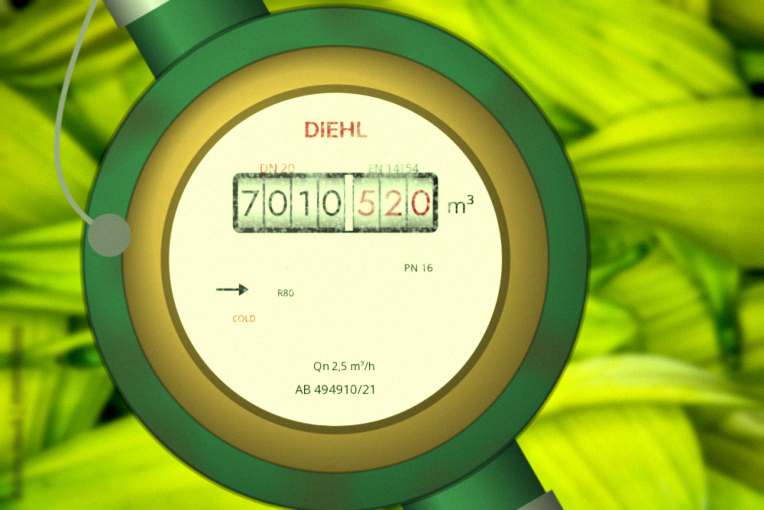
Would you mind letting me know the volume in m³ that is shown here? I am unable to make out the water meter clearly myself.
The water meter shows 7010.520 m³
